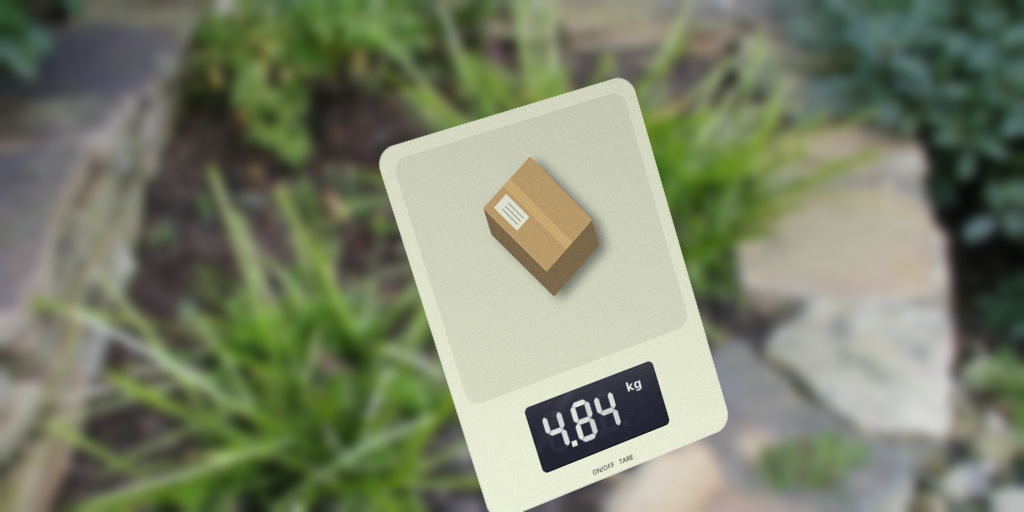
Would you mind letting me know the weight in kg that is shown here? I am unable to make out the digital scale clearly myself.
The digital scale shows 4.84 kg
